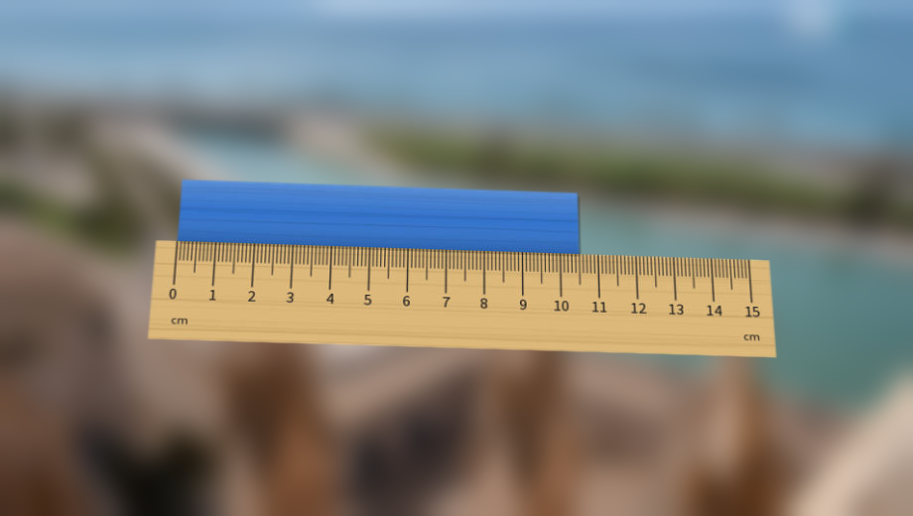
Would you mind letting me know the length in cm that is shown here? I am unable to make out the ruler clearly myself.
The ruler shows 10.5 cm
